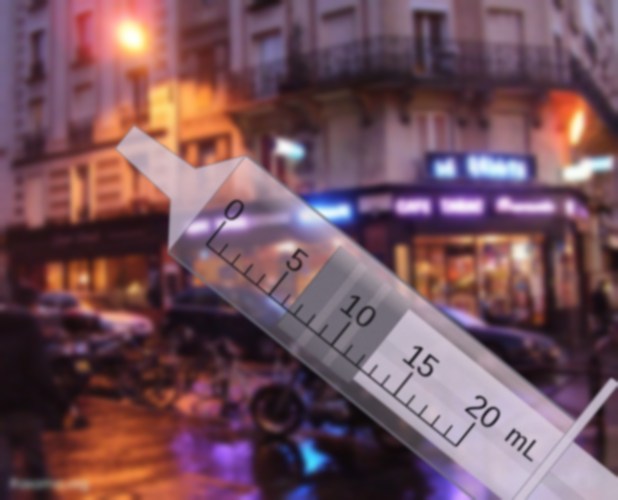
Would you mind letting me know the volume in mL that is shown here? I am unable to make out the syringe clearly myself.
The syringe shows 6.5 mL
